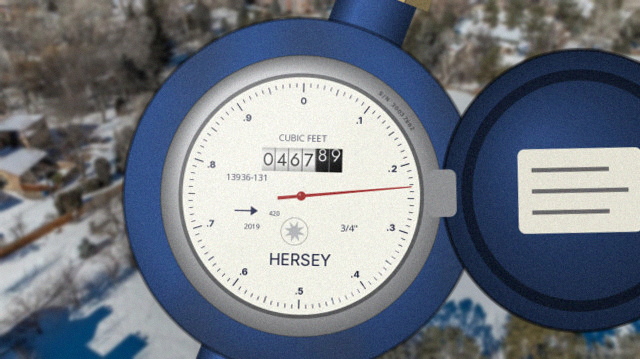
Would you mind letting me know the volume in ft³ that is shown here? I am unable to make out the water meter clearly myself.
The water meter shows 46789.23 ft³
